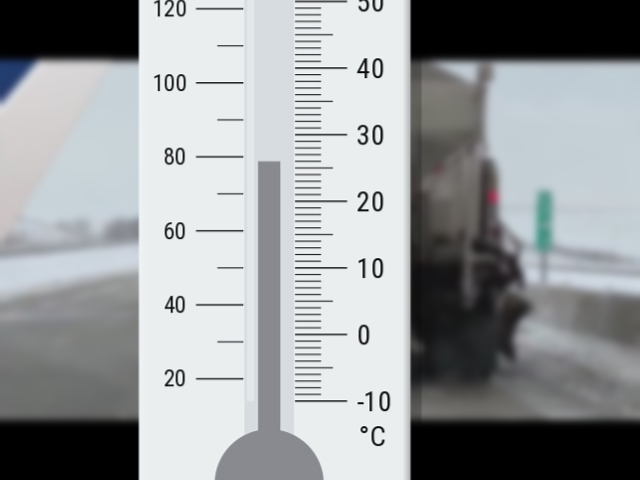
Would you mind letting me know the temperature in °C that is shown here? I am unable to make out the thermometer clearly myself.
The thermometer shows 26 °C
